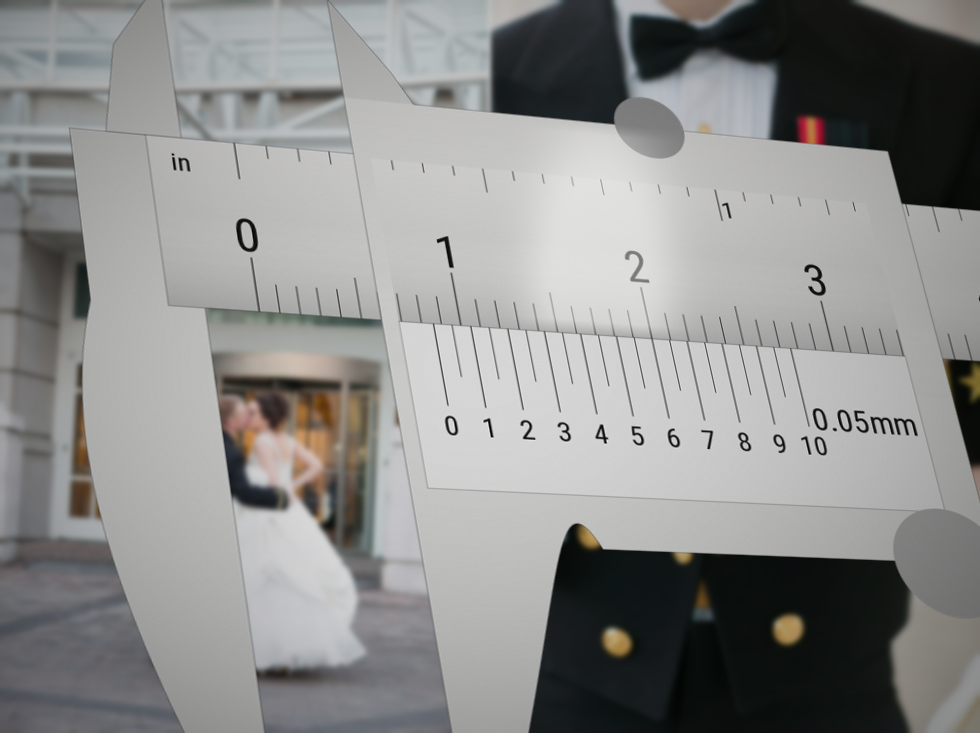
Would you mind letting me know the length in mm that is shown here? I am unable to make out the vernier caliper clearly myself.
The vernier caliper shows 8.6 mm
